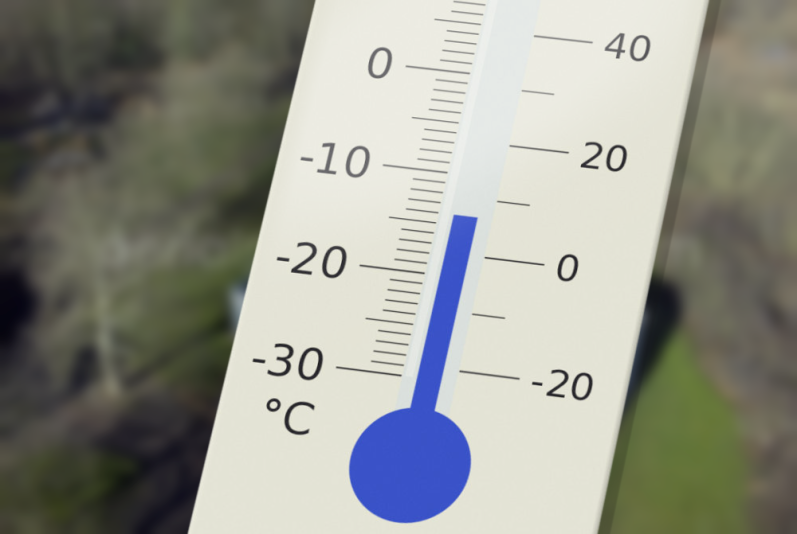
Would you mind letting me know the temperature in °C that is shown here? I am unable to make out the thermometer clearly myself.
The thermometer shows -14 °C
